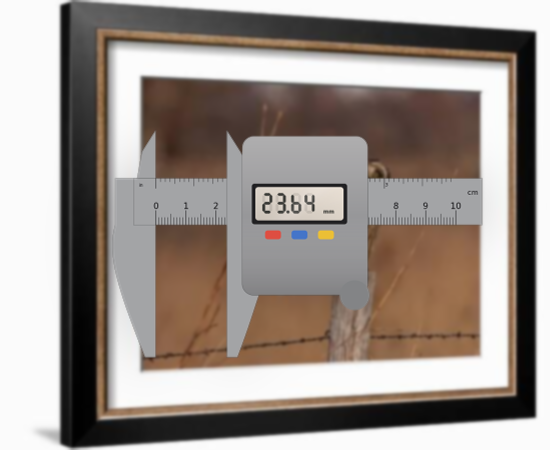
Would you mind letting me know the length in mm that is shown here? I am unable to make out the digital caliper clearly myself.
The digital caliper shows 23.64 mm
